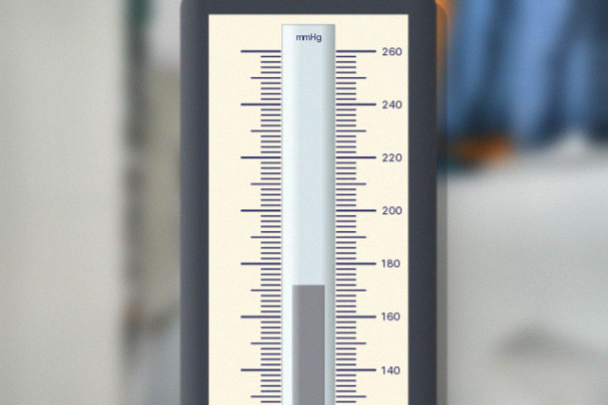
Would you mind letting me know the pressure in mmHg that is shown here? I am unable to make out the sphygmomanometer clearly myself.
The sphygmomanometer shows 172 mmHg
